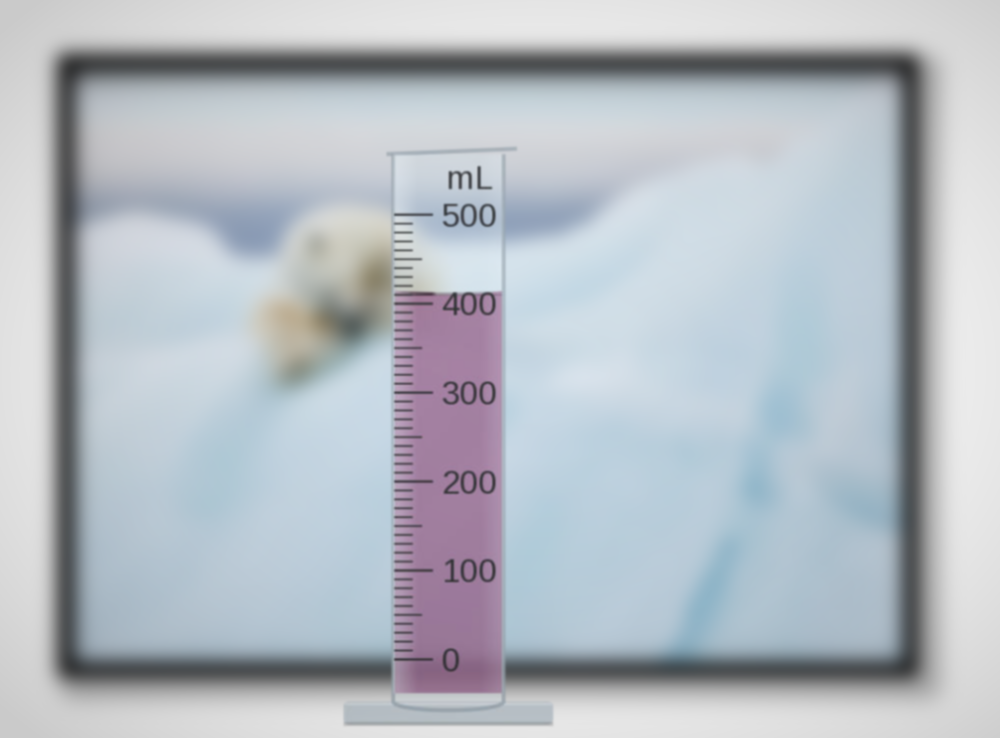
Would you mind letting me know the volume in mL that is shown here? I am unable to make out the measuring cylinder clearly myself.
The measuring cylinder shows 410 mL
